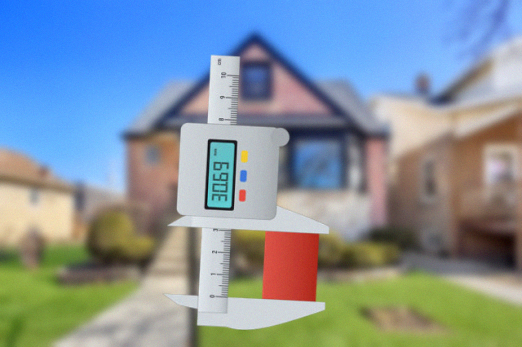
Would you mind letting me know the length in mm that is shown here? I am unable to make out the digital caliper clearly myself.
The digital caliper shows 30.69 mm
